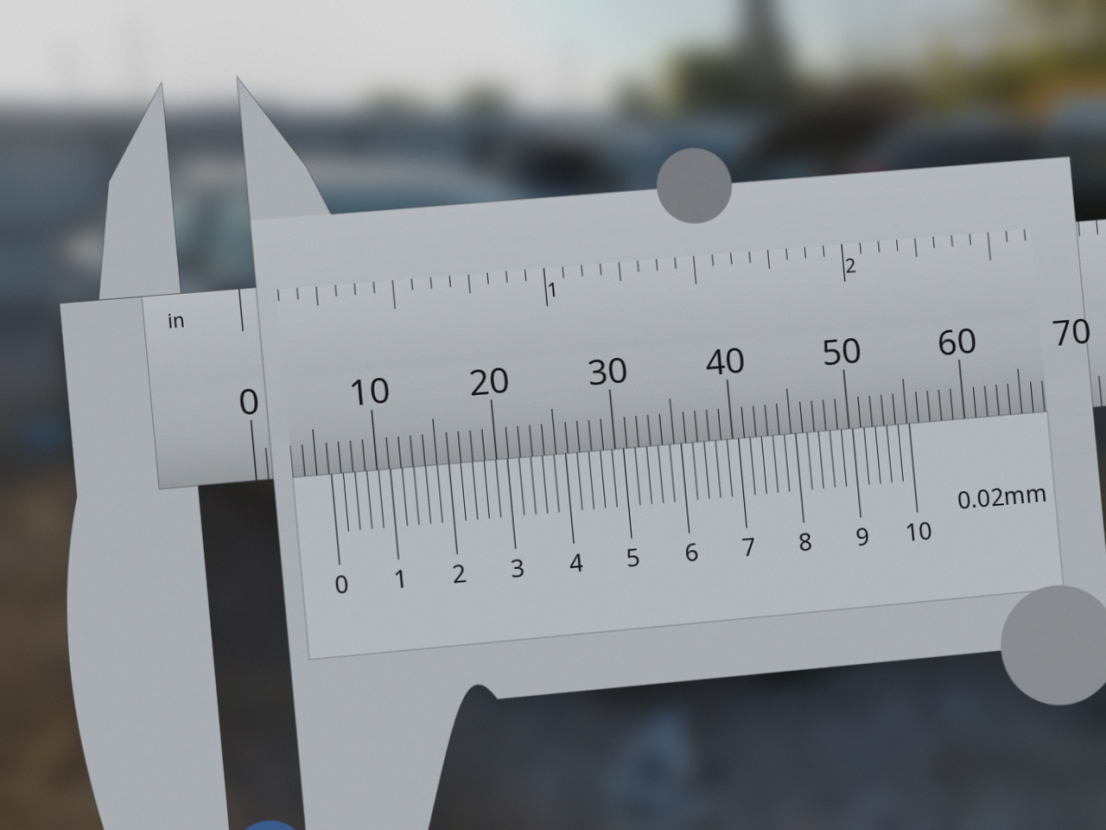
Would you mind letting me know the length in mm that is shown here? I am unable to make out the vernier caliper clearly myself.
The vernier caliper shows 6.2 mm
